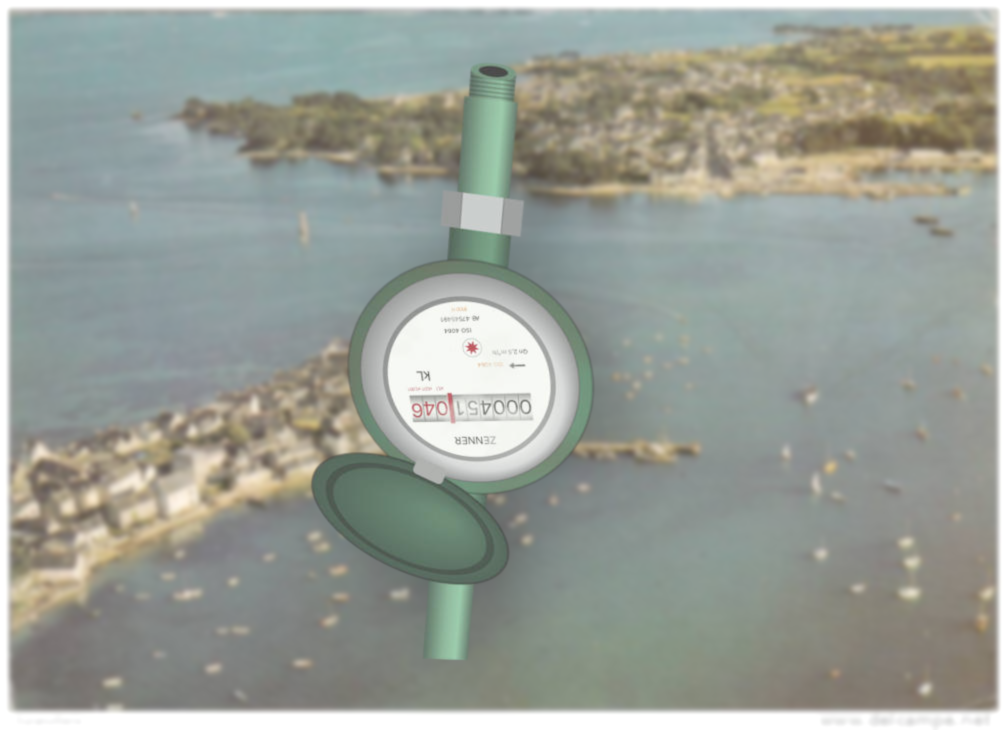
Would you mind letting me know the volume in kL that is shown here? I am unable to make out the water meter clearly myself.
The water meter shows 451.046 kL
